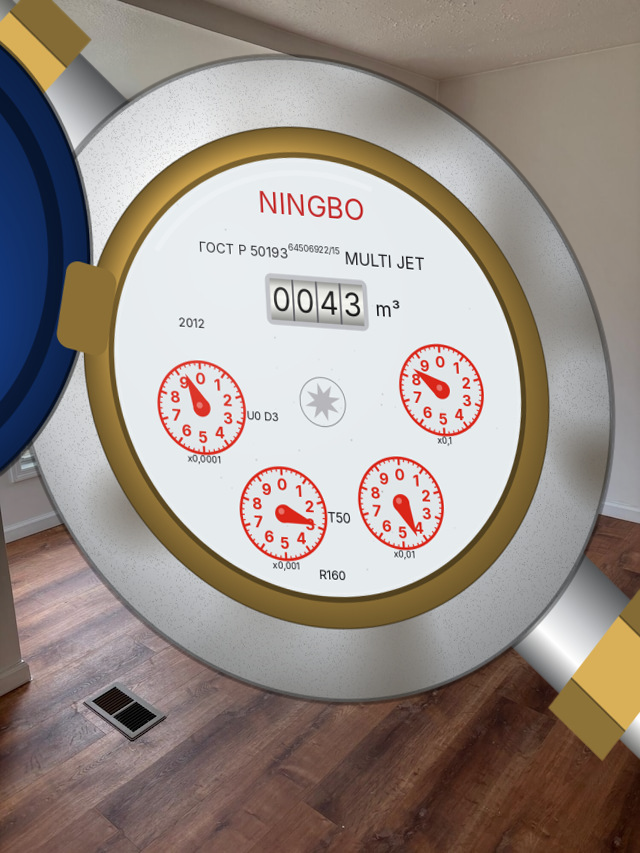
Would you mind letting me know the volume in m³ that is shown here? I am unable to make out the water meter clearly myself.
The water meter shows 43.8429 m³
